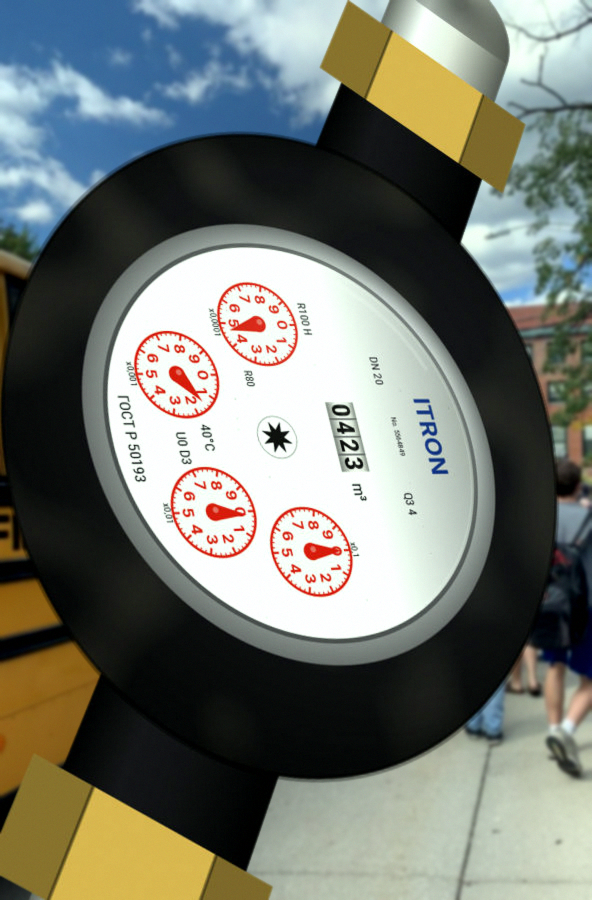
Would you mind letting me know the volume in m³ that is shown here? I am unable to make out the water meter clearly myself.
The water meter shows 423.0014 m³
